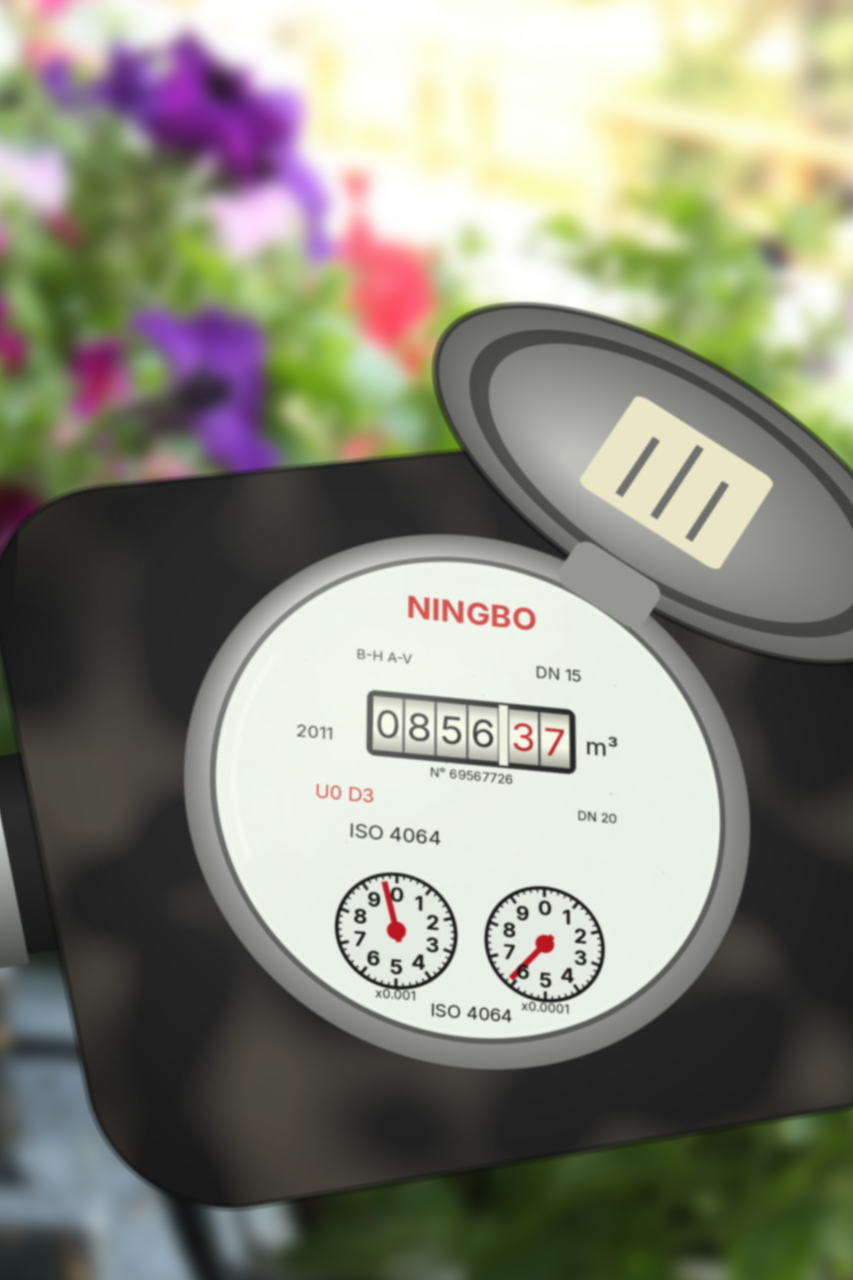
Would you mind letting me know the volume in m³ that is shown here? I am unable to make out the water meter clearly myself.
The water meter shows 856.3696 m³
